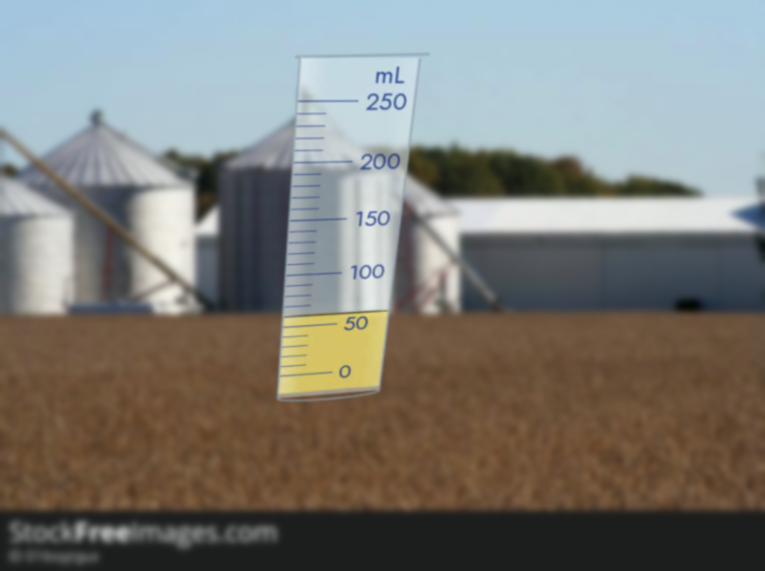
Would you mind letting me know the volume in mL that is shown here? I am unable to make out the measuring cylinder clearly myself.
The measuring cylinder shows 60 mL
